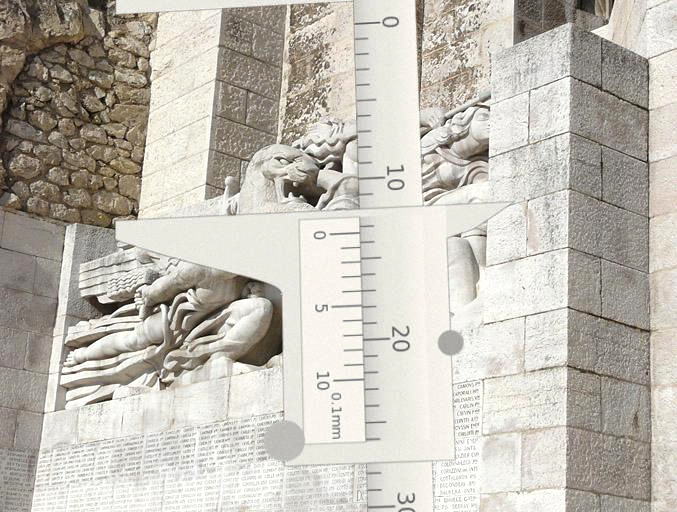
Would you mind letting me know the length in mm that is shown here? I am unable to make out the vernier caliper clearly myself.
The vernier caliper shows 13.4 mm
